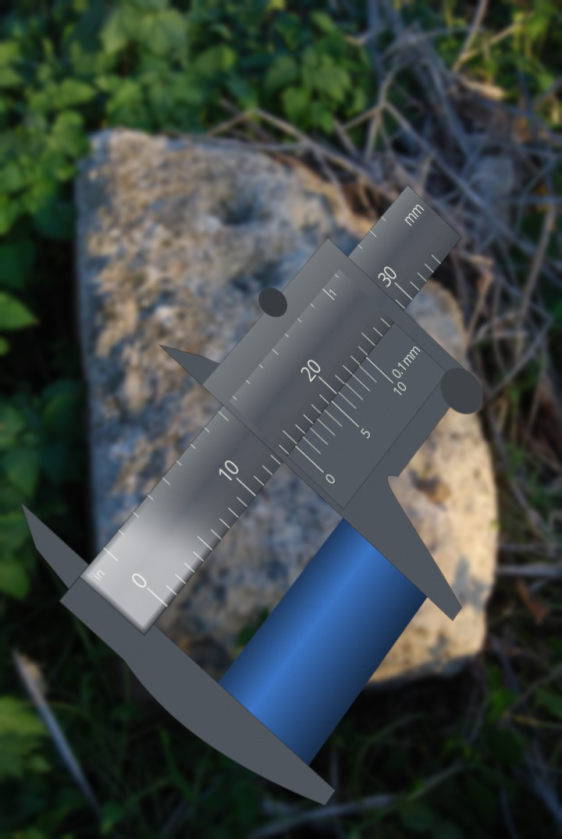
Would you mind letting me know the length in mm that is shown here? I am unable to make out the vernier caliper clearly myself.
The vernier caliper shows 14.8 mm
